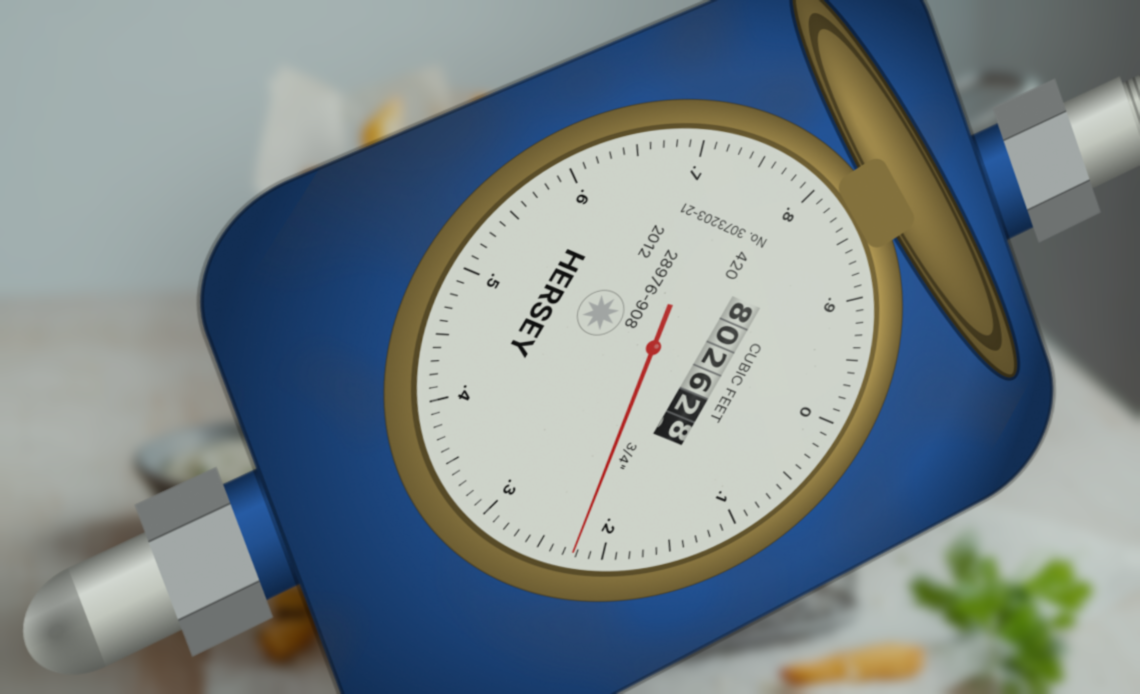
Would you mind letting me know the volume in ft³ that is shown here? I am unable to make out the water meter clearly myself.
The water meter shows 802628.22 ft³
